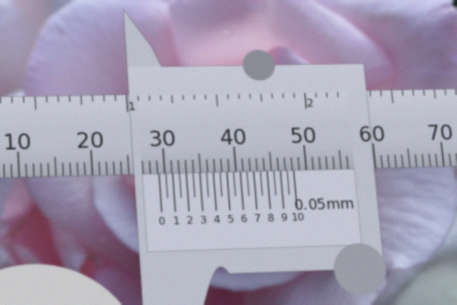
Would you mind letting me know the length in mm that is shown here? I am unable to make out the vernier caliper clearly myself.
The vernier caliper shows 29.2 mm
